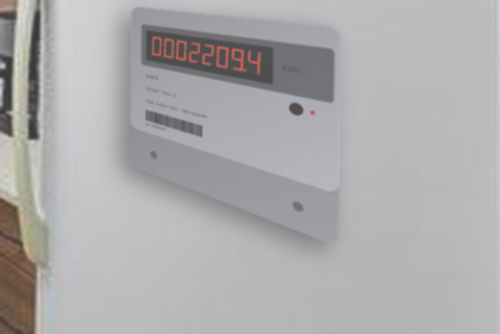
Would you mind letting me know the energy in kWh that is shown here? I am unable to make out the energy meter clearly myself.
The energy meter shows 2209.4 kWh
